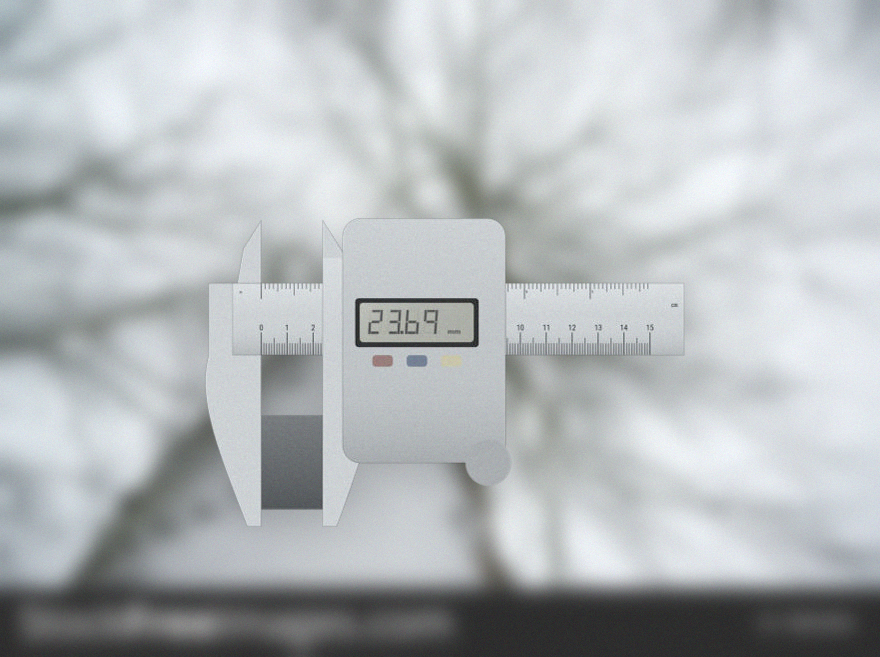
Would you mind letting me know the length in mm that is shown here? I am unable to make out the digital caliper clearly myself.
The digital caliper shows 23.69 mm
